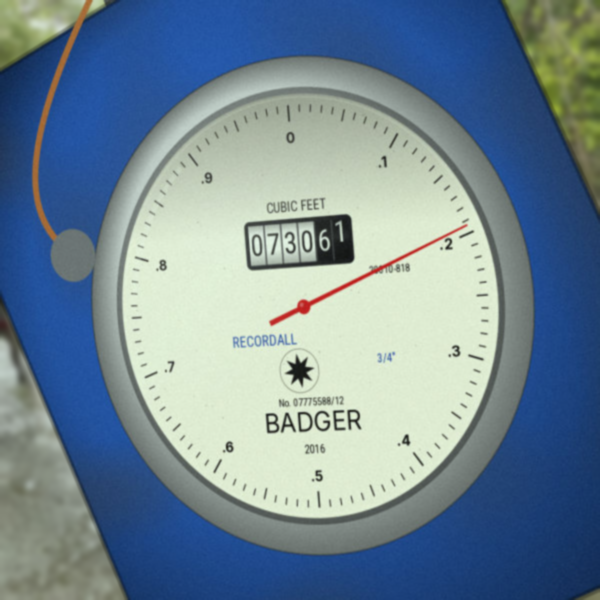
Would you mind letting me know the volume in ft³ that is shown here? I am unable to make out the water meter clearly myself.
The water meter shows 73061.19 ft³
